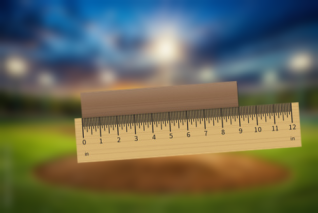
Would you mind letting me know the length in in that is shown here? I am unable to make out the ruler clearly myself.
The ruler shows 9 in
